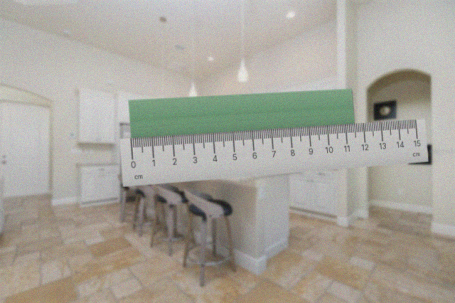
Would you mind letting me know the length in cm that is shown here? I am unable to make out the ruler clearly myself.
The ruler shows 11.5 cm
